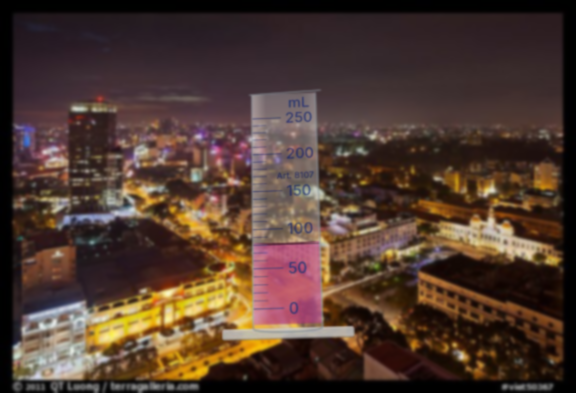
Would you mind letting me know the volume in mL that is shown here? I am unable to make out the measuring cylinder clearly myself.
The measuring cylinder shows 80 mL
